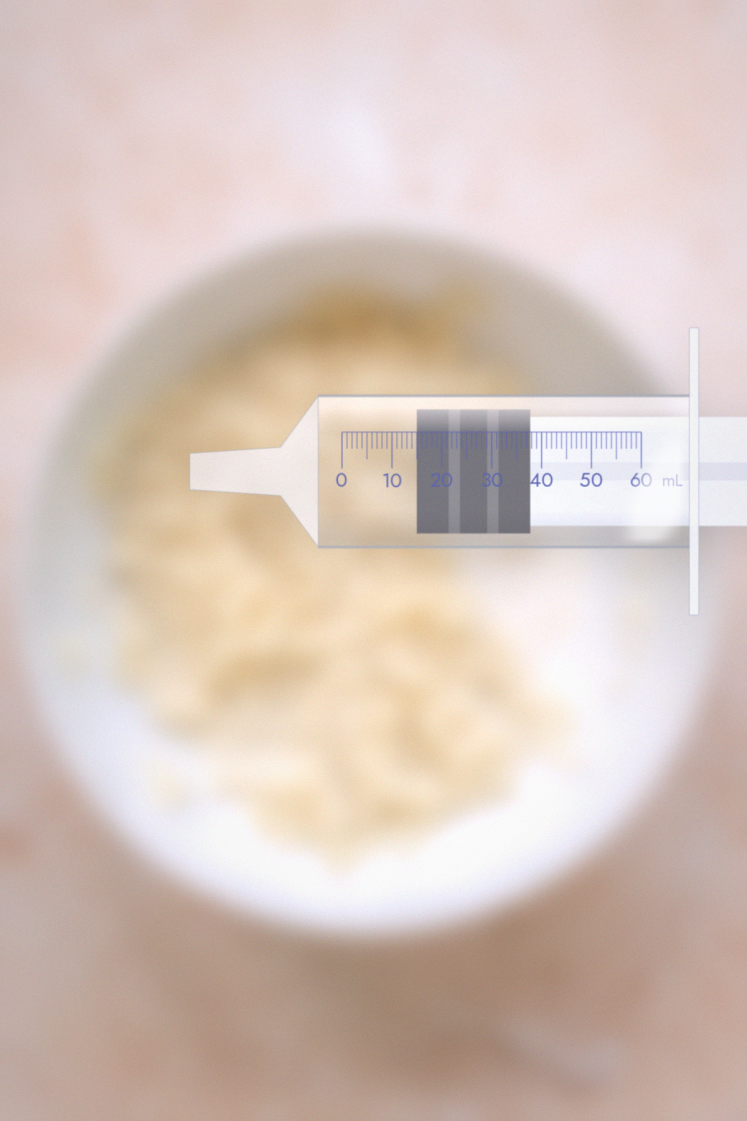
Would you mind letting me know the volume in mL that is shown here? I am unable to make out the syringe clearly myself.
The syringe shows 15 mL
